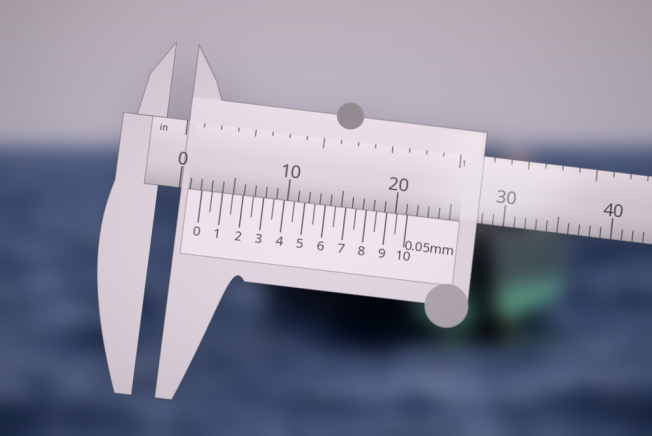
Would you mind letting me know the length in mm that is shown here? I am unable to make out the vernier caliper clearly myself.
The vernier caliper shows 2.1 mm
